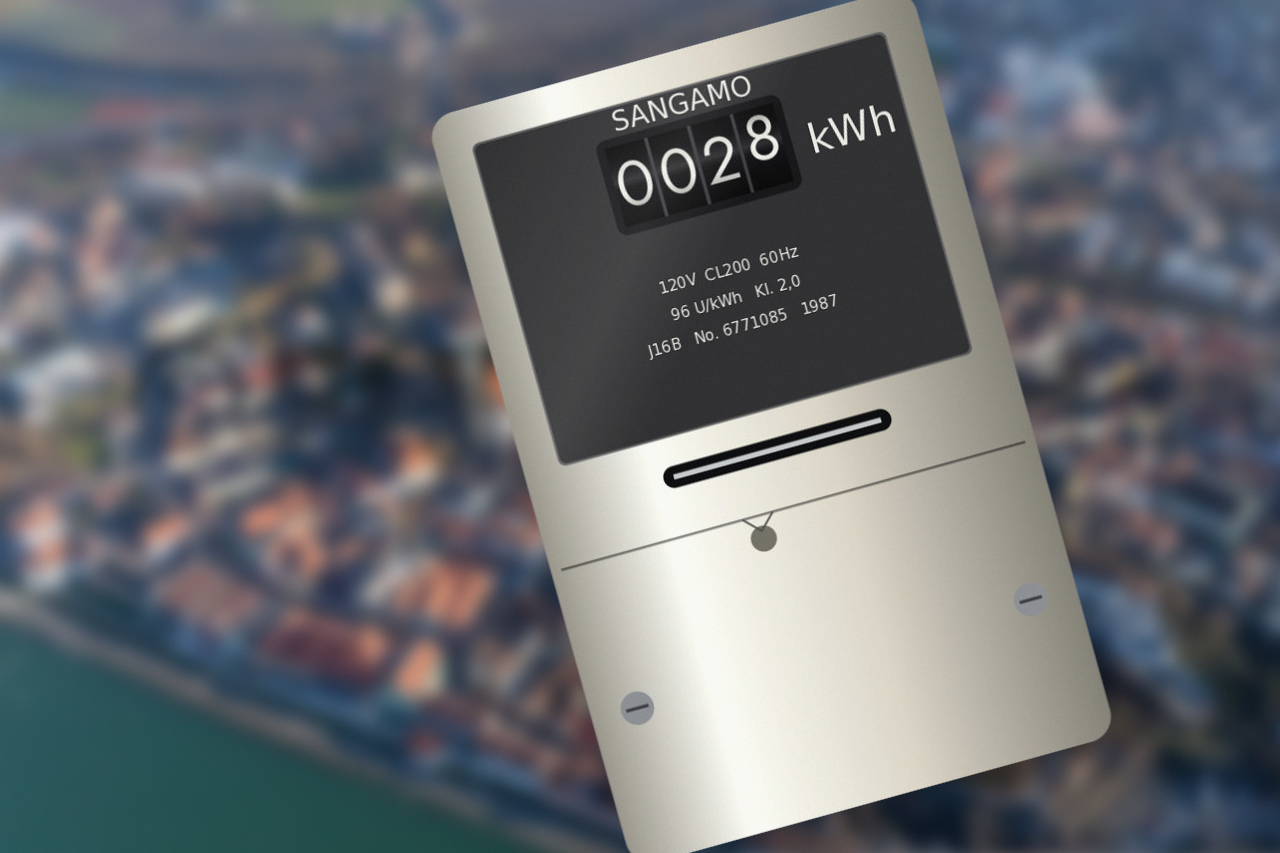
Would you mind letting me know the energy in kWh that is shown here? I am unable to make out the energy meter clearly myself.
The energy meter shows 28 kWh
